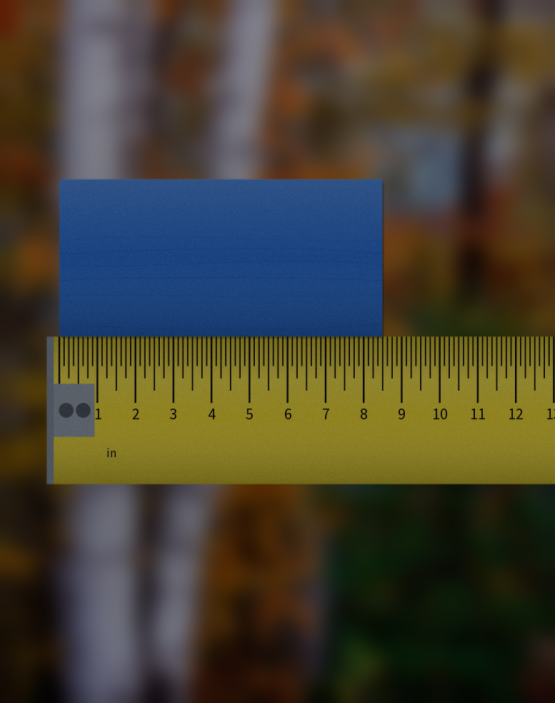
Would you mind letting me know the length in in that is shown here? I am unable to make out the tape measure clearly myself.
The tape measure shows 8.5 in
